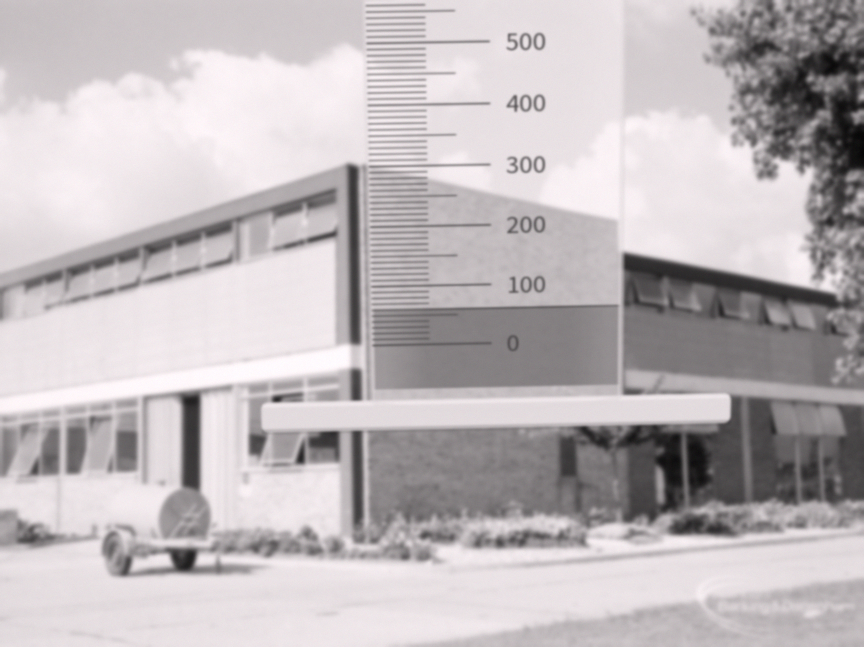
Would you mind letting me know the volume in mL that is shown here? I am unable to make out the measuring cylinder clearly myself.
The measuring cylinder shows 60 mL
